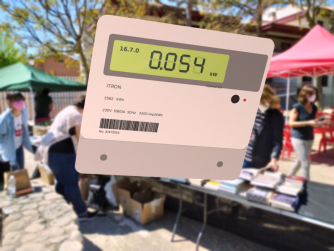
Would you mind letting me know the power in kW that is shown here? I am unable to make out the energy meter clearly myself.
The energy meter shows 0.054 kW
